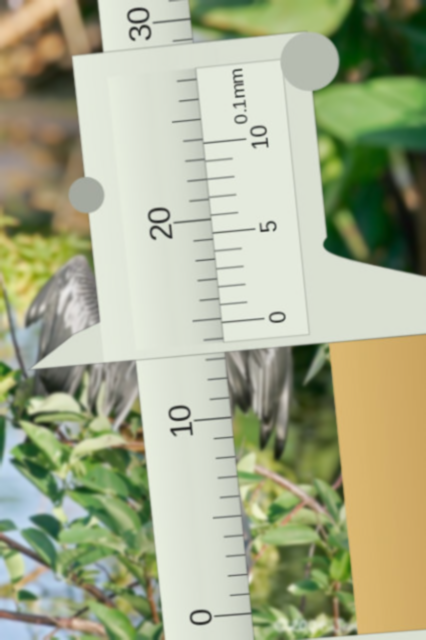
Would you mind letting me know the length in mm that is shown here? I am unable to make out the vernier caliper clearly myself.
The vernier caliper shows 14.8 mm
